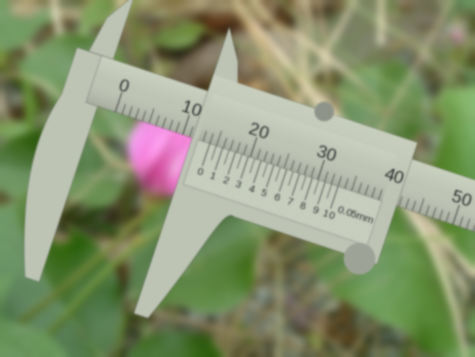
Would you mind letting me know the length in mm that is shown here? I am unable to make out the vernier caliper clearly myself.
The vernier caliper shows 14.0 mm
